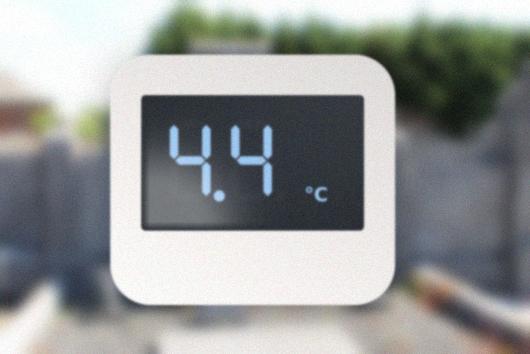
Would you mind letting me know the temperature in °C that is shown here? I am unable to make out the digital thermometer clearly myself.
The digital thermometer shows 4.4 °C
